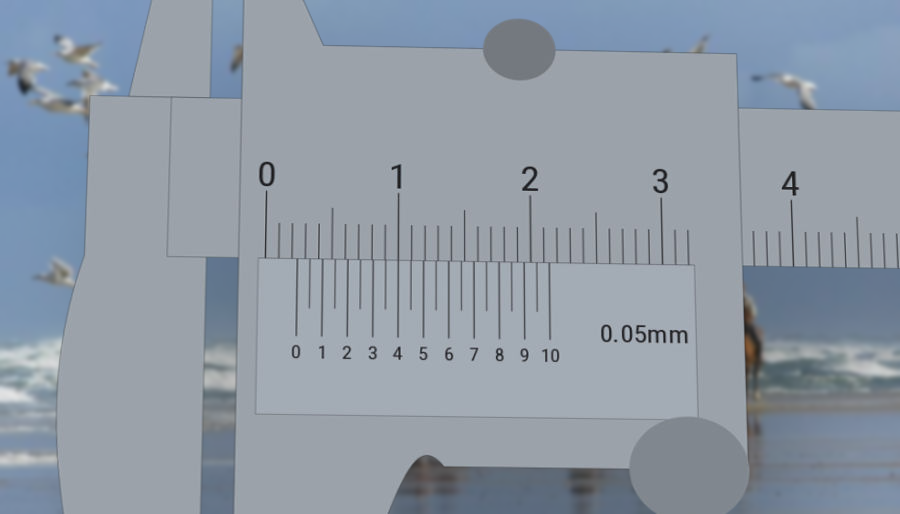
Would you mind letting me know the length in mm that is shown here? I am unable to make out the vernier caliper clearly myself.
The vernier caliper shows 2.4 mm
